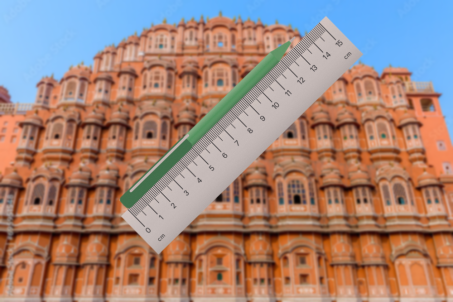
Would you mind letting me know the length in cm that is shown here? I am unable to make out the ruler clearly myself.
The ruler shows 13.5 cm
